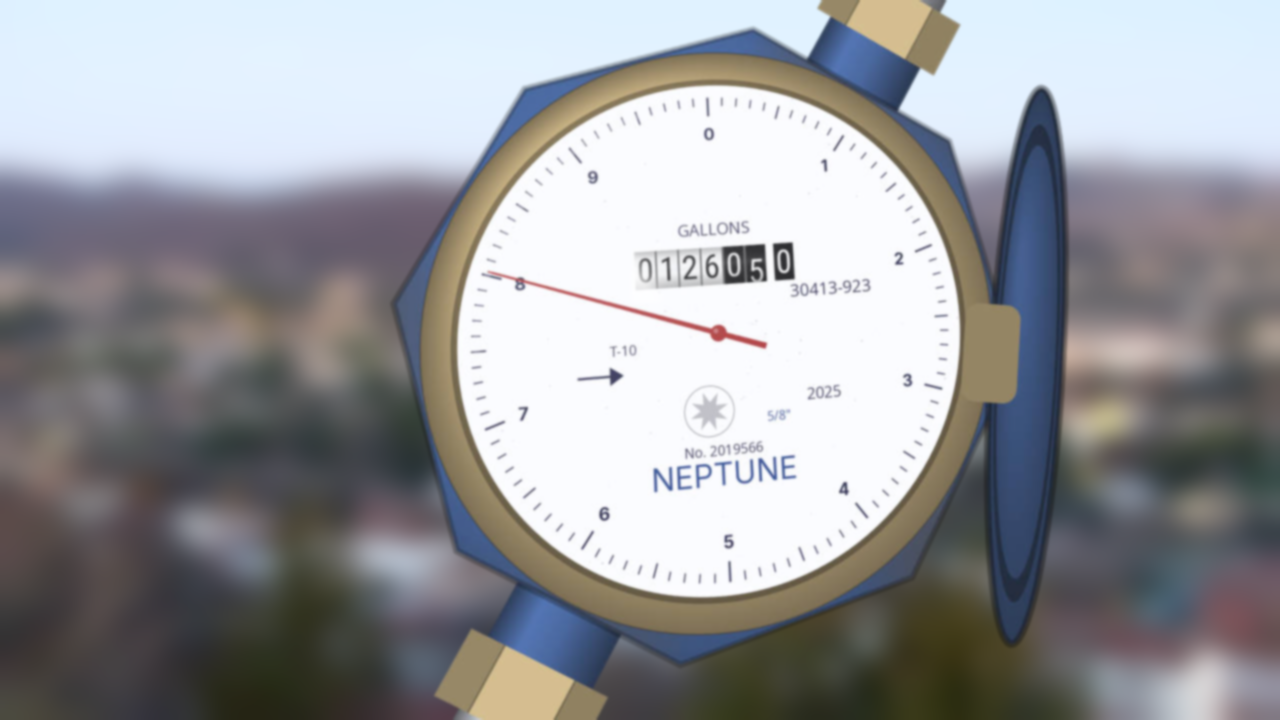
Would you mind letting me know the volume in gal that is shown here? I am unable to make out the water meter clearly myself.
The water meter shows 126048.0 gal
